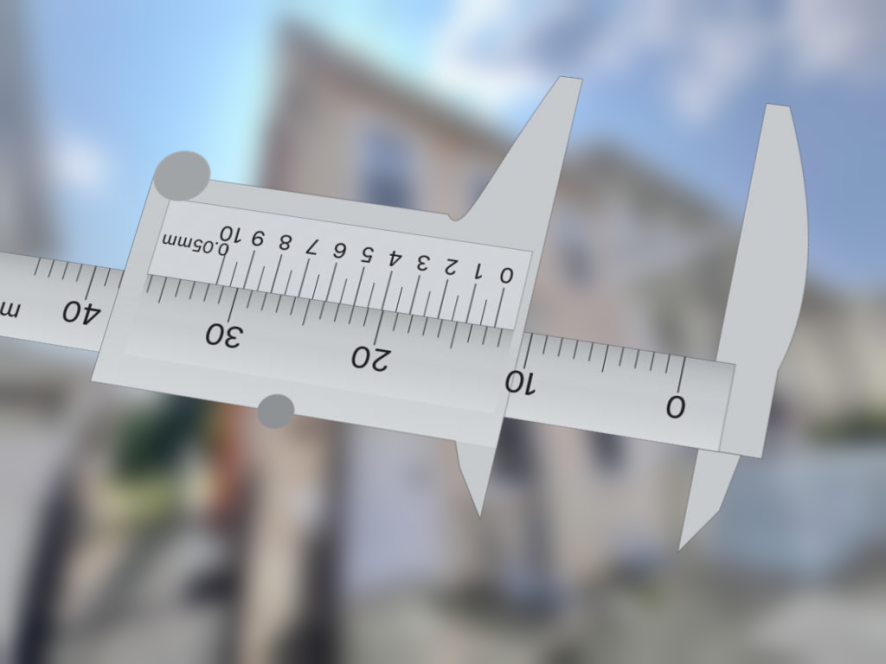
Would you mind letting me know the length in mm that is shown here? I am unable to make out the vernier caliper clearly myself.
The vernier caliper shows 12.5 mm
